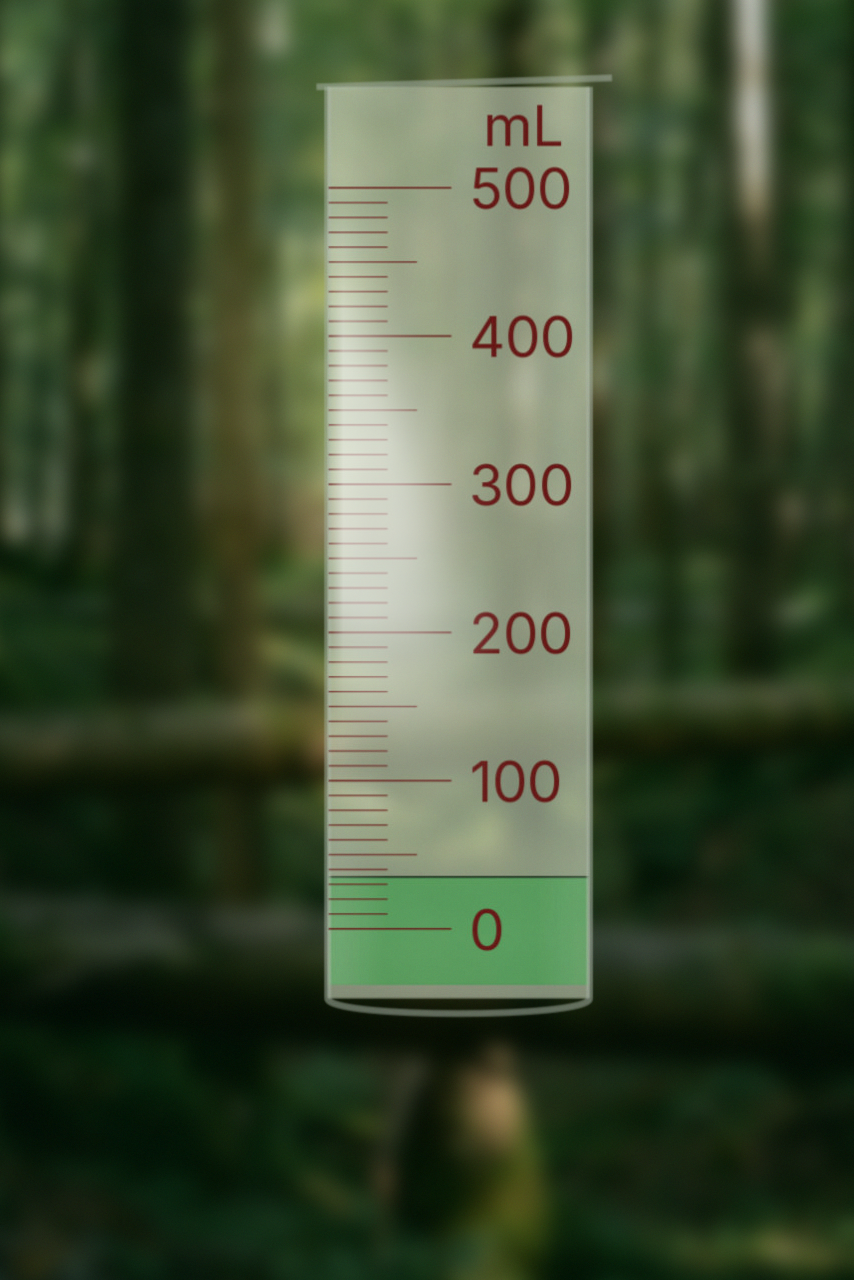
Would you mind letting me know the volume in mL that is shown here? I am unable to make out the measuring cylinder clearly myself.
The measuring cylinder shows 35 mL
